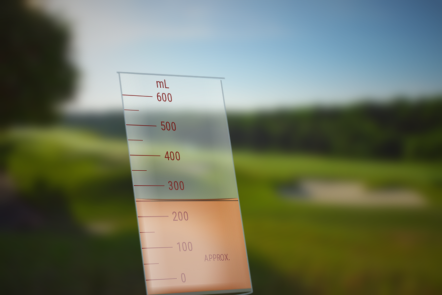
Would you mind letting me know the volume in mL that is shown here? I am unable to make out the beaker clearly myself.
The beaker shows 250 mL
